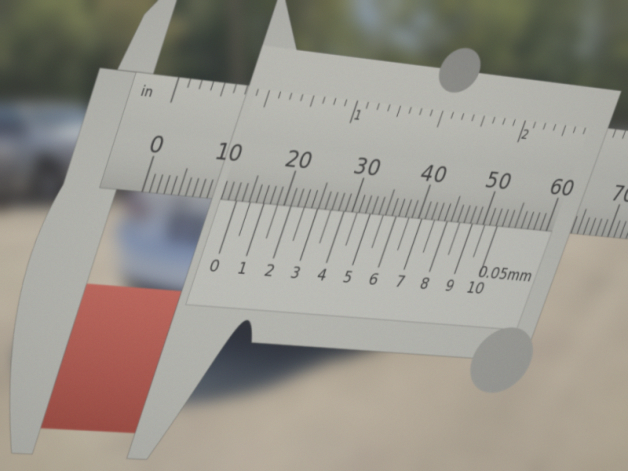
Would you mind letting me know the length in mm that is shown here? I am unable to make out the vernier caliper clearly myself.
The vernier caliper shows 13.2 mm
